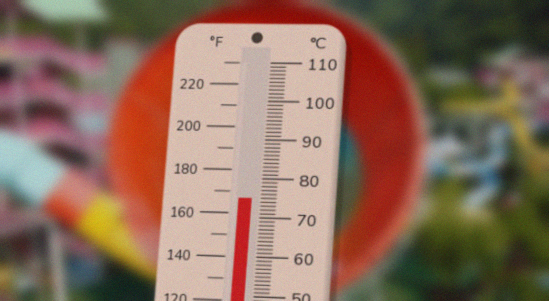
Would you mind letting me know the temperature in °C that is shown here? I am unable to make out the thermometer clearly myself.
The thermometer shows 75 °C
